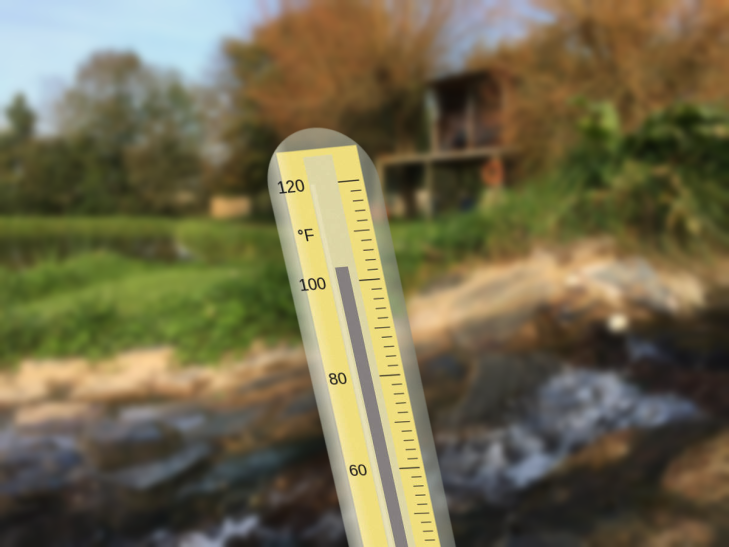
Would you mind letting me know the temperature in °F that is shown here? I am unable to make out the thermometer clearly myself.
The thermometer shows 103 °F
